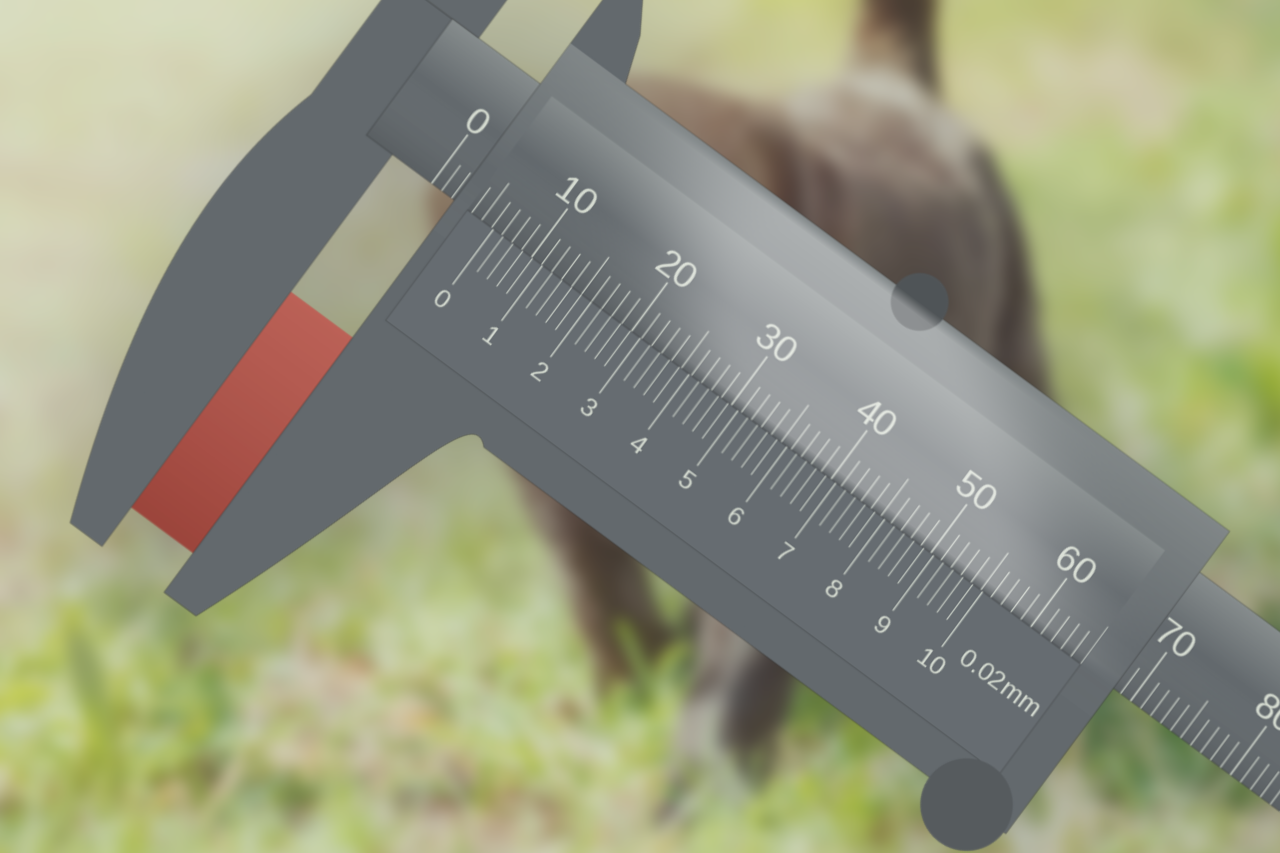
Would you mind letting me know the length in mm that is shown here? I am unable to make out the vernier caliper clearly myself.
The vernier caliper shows 6.2 mm
